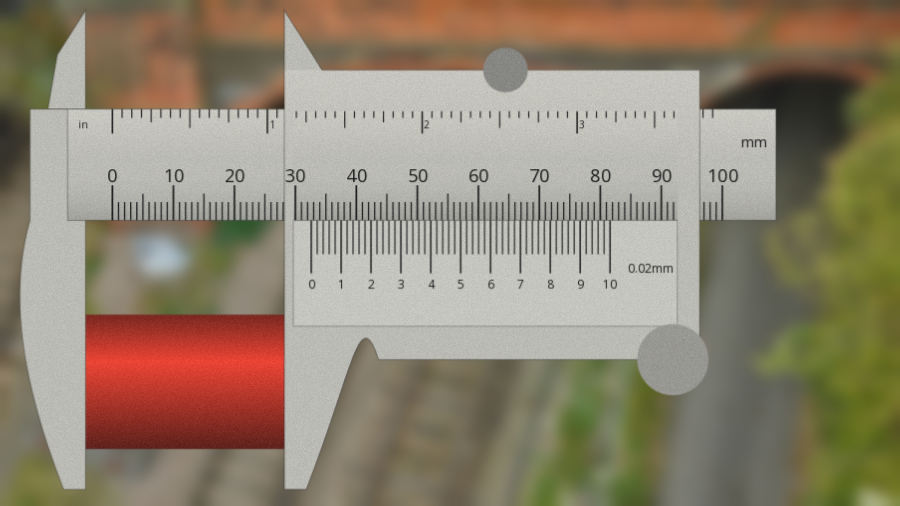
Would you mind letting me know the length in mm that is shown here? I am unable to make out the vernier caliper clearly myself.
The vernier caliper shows 32.6 mm
